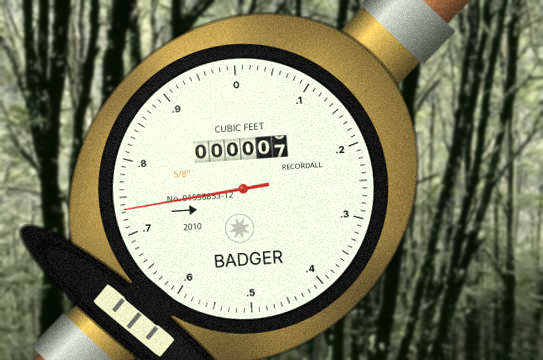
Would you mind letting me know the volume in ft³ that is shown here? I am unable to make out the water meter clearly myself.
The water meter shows 6.73 ft³
